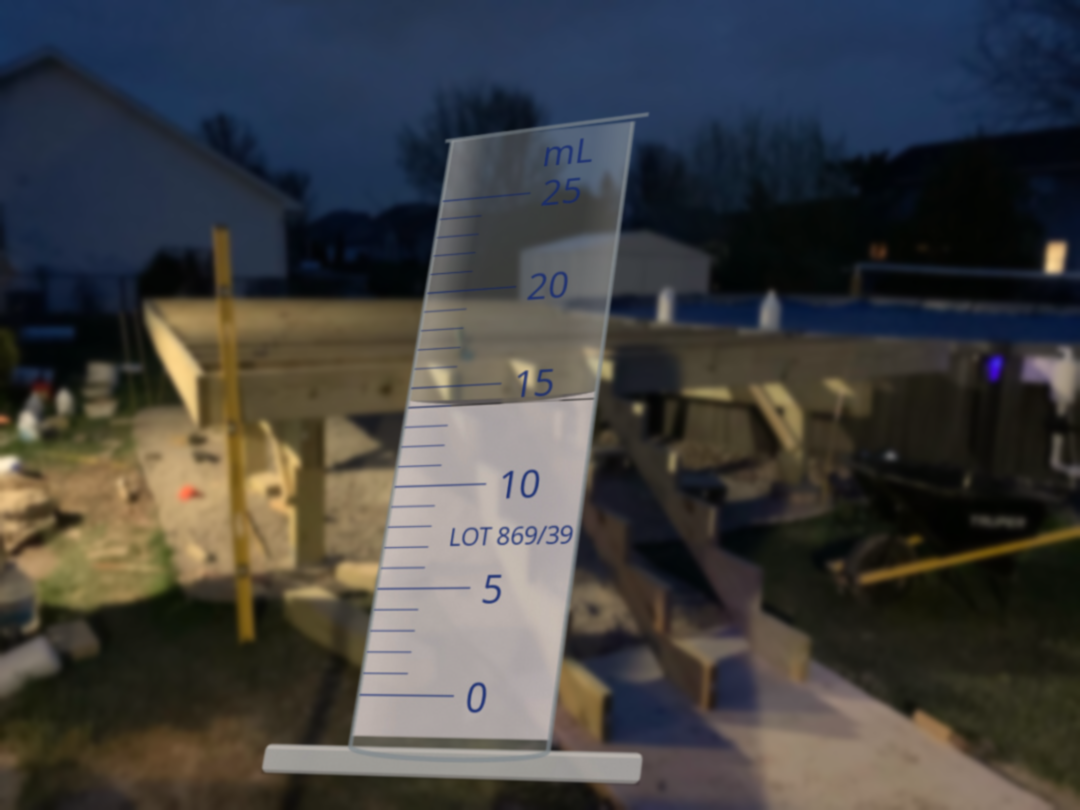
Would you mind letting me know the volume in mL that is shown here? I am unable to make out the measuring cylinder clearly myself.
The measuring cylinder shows 14 mL
